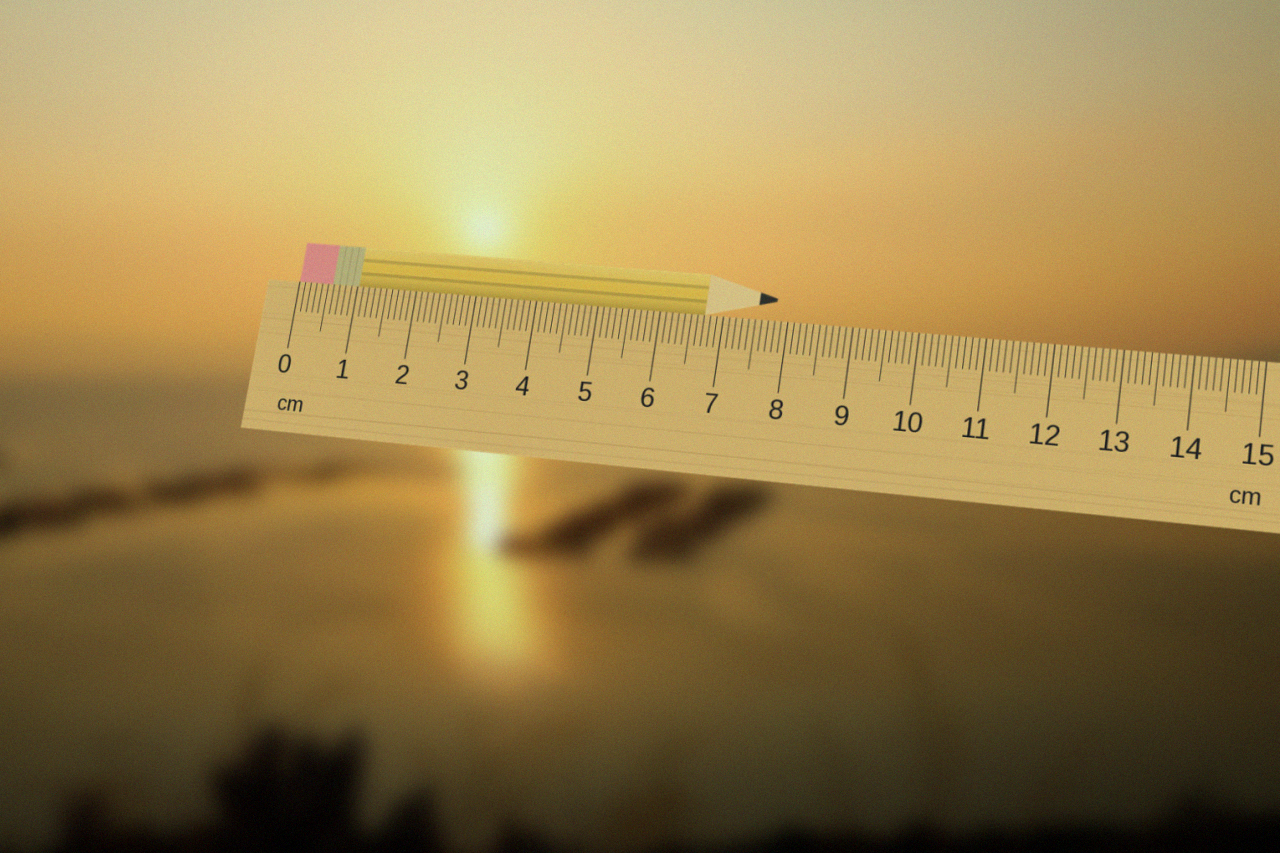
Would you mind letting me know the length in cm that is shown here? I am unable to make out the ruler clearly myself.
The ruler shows 7.8 cm
